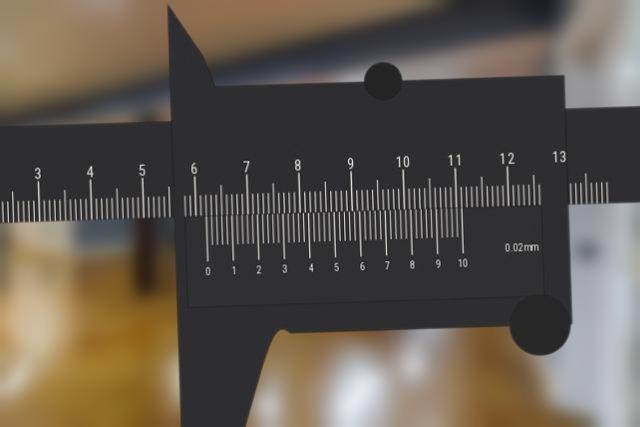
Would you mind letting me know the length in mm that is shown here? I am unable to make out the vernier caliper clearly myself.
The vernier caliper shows 62.0 mm
